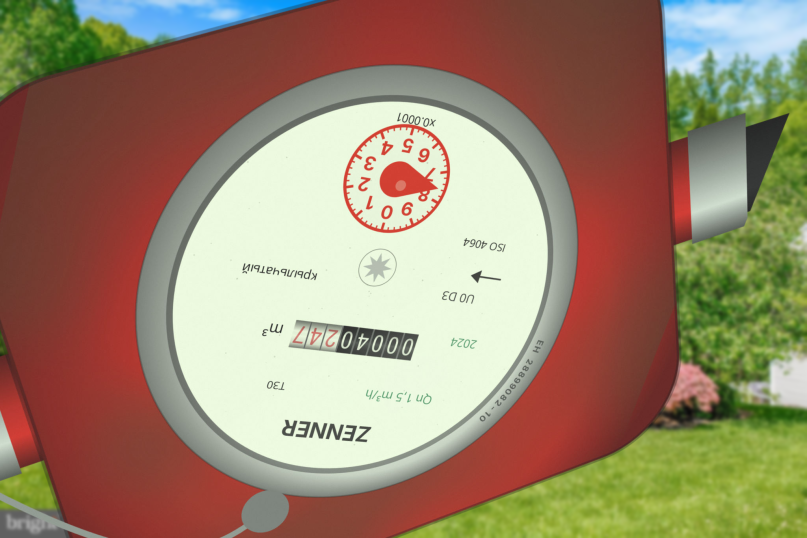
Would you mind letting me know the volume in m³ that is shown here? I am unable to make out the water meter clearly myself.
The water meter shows 40.2477 m³
